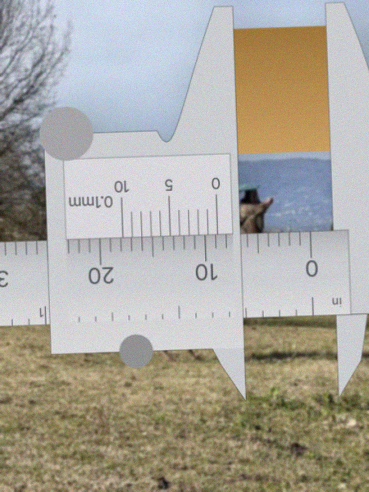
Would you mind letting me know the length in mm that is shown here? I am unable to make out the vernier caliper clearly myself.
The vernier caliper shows 8.8 mm
